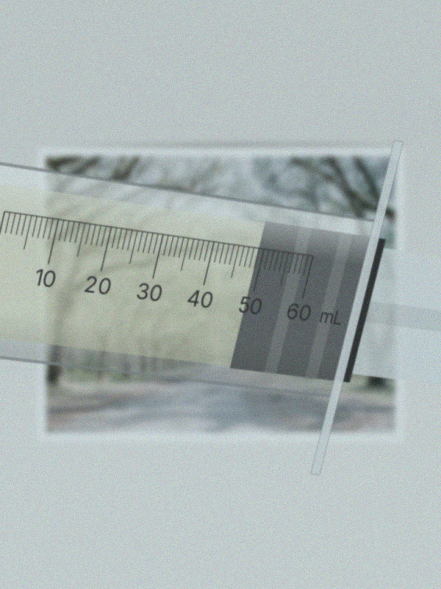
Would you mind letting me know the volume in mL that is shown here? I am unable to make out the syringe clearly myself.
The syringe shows 49 mL
